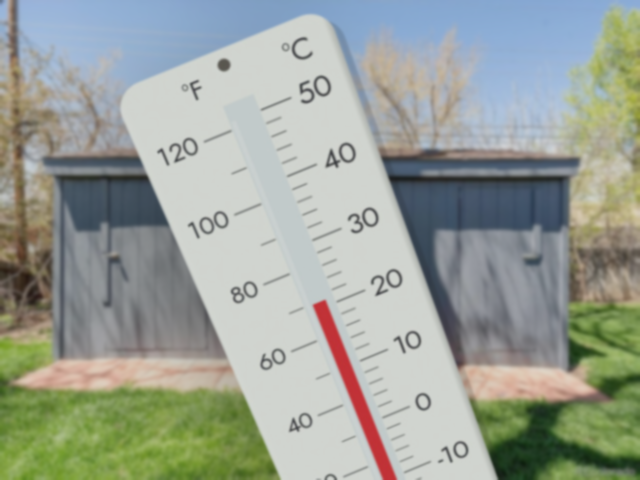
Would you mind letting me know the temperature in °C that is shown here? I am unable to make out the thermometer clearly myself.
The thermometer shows 21 °C
